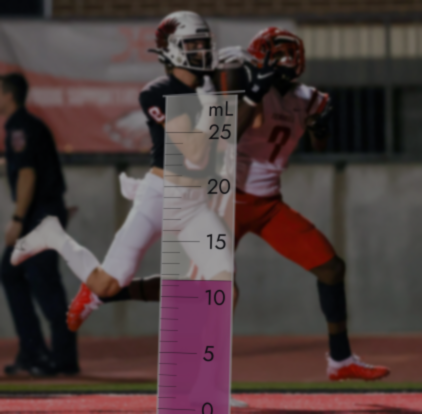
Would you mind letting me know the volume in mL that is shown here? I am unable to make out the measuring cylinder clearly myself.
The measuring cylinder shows 11.5 mL
